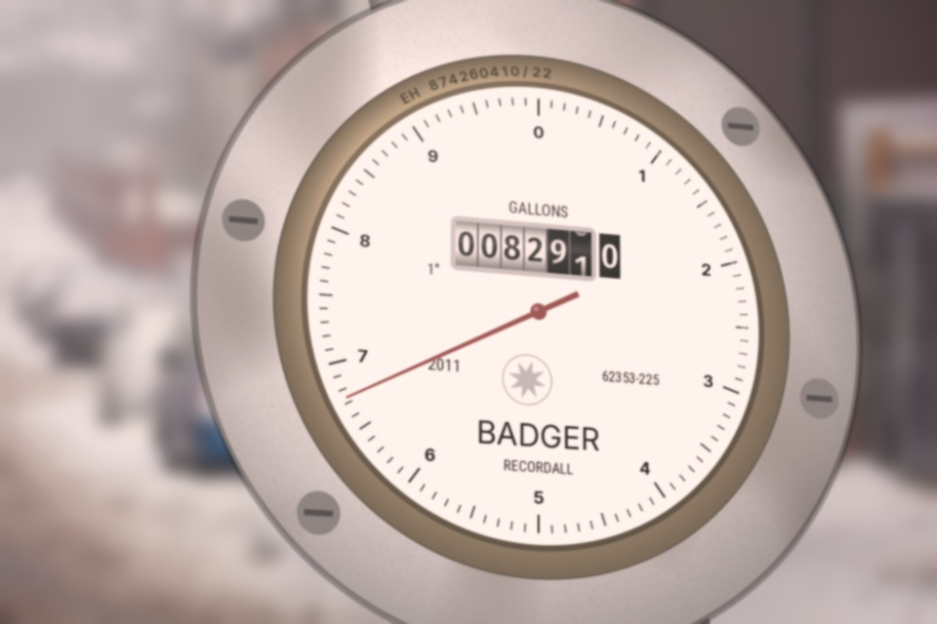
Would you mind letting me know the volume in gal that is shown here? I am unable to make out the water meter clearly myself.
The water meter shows 82906.7 gal
